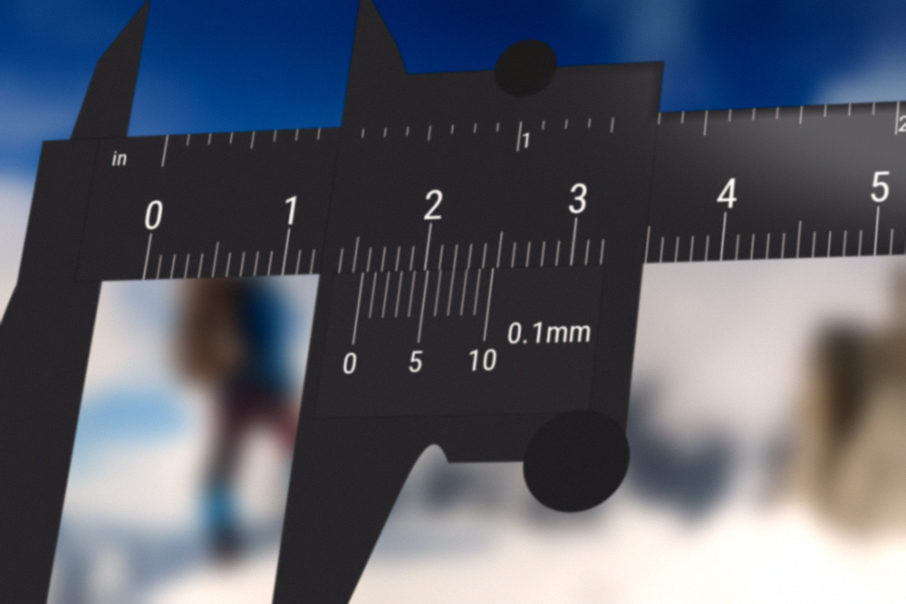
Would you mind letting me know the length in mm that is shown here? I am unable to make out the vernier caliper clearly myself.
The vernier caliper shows 15.7 mm
